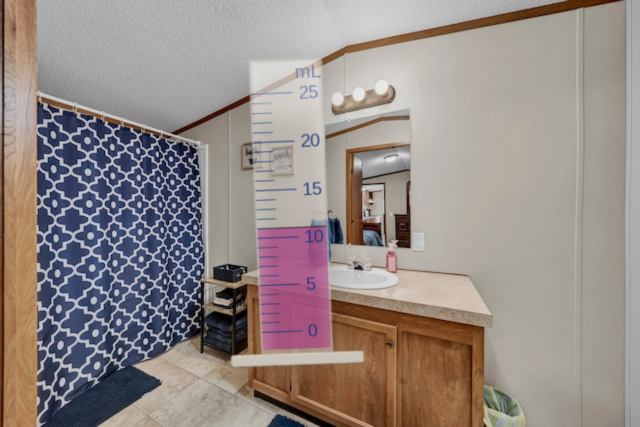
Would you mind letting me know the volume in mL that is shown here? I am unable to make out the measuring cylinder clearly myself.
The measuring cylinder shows 11 mL
